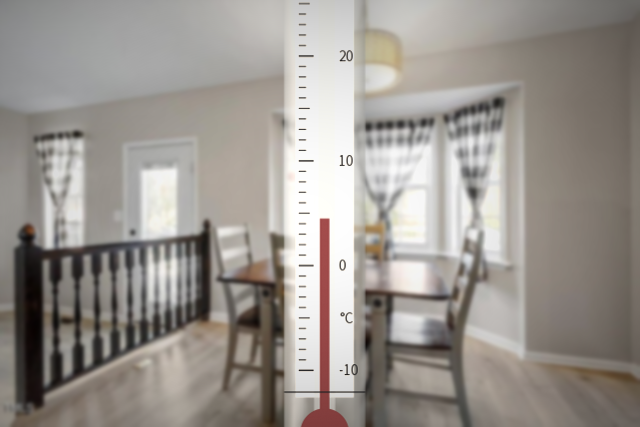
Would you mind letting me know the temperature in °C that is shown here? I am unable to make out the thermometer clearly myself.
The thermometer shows 4.5 °C
